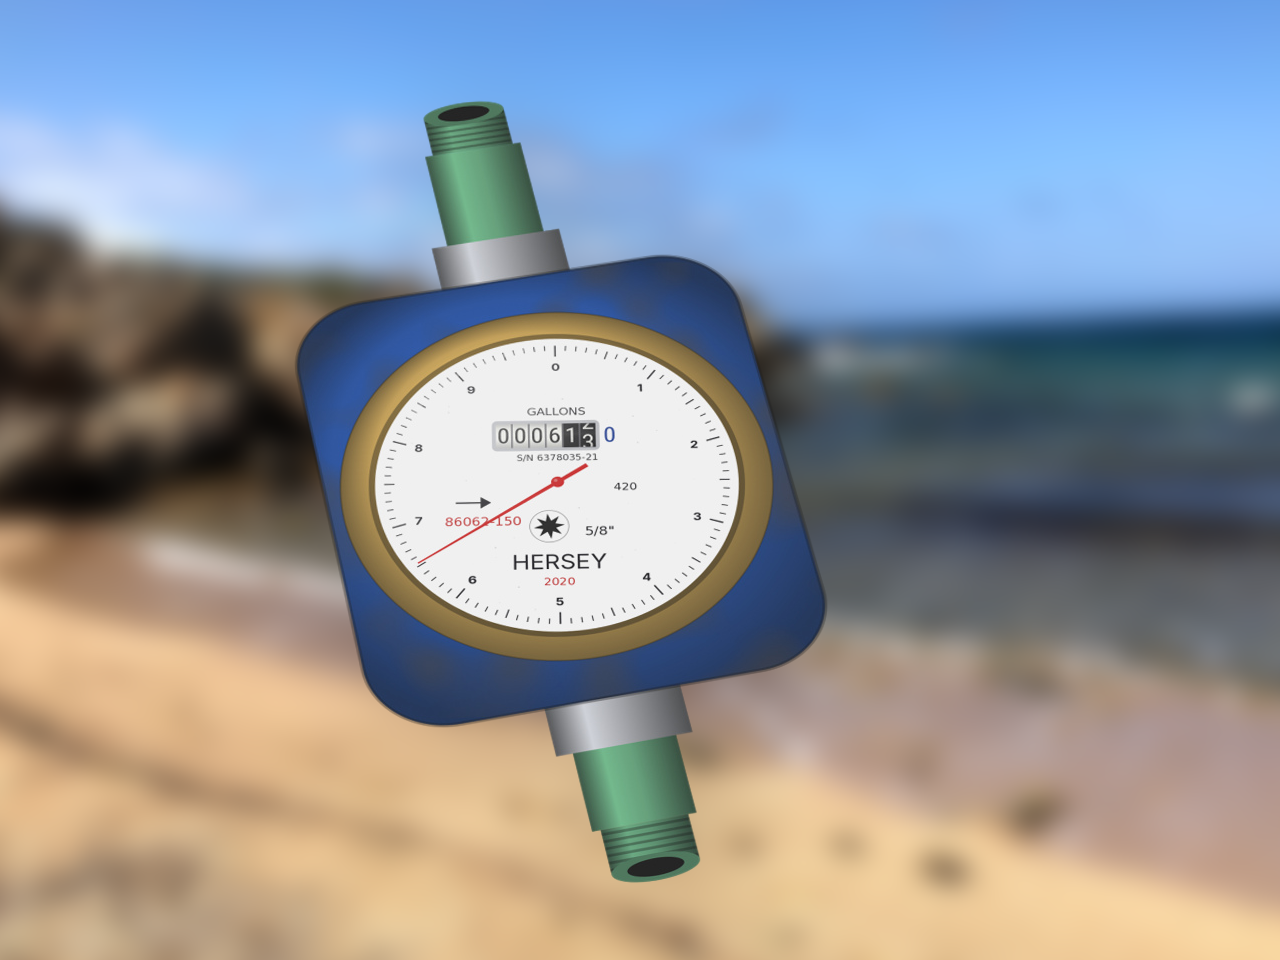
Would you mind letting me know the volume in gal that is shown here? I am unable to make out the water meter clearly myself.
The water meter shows 6126.5 gal
